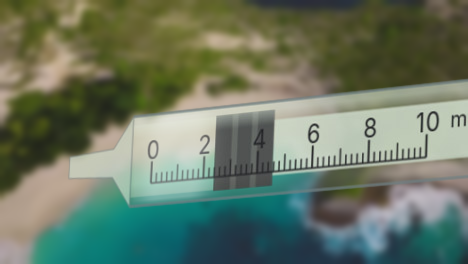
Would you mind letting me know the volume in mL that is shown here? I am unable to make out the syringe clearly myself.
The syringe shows 2.4 mL
